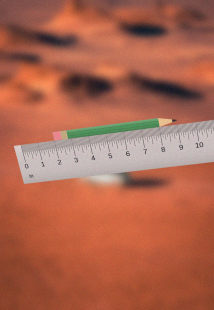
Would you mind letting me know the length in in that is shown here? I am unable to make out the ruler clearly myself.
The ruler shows 7 in
